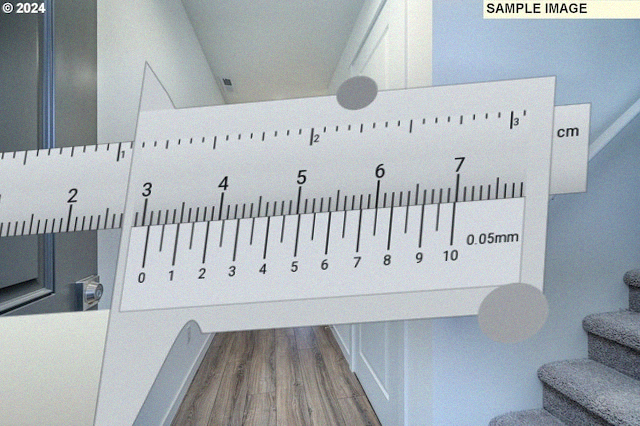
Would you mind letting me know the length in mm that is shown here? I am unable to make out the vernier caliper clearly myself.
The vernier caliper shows 30.8 mm
